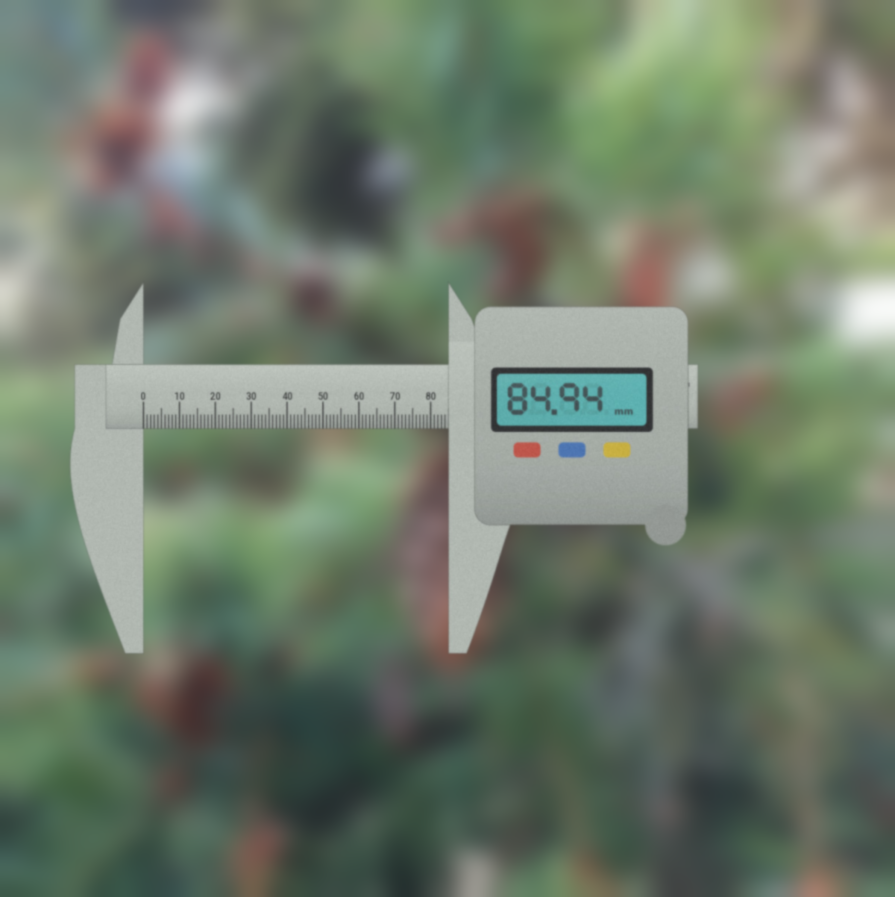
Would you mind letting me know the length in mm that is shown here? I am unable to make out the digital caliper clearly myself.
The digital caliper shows 84.94 mm
